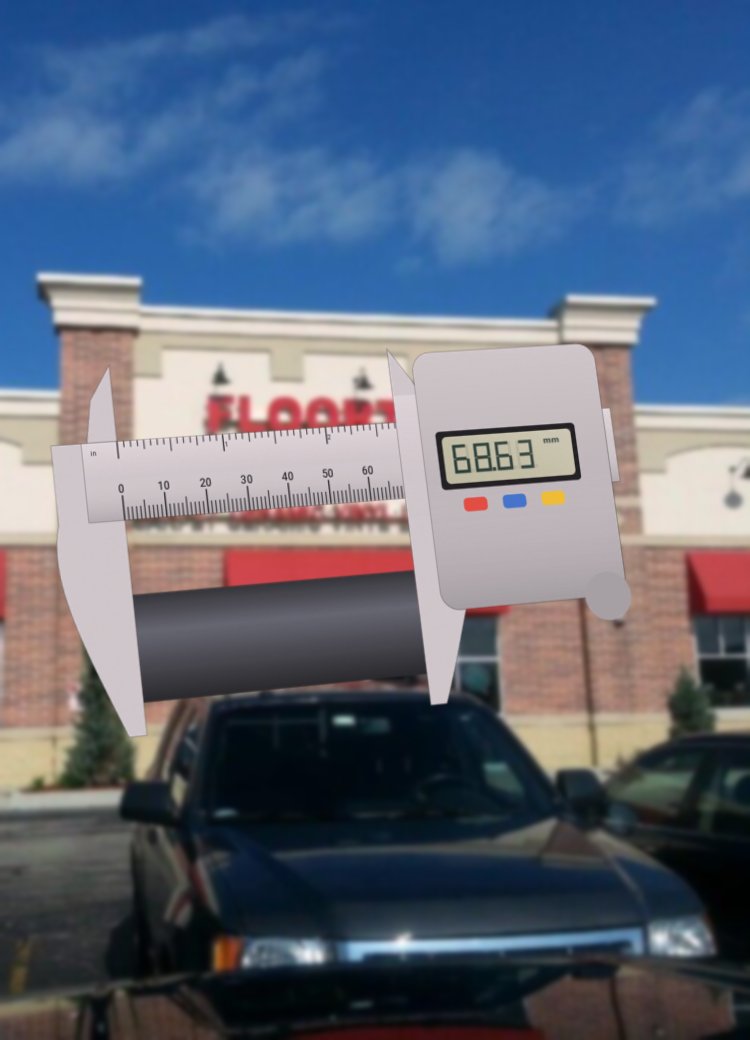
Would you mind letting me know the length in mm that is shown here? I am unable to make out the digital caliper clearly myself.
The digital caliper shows 68.63 mm
